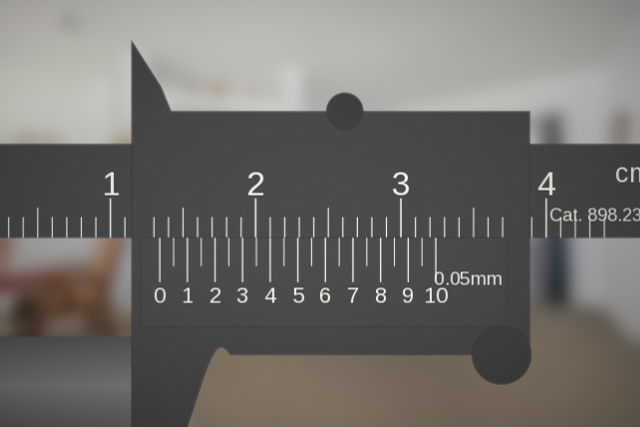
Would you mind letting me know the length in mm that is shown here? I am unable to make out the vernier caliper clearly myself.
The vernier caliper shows 13.4 mm
